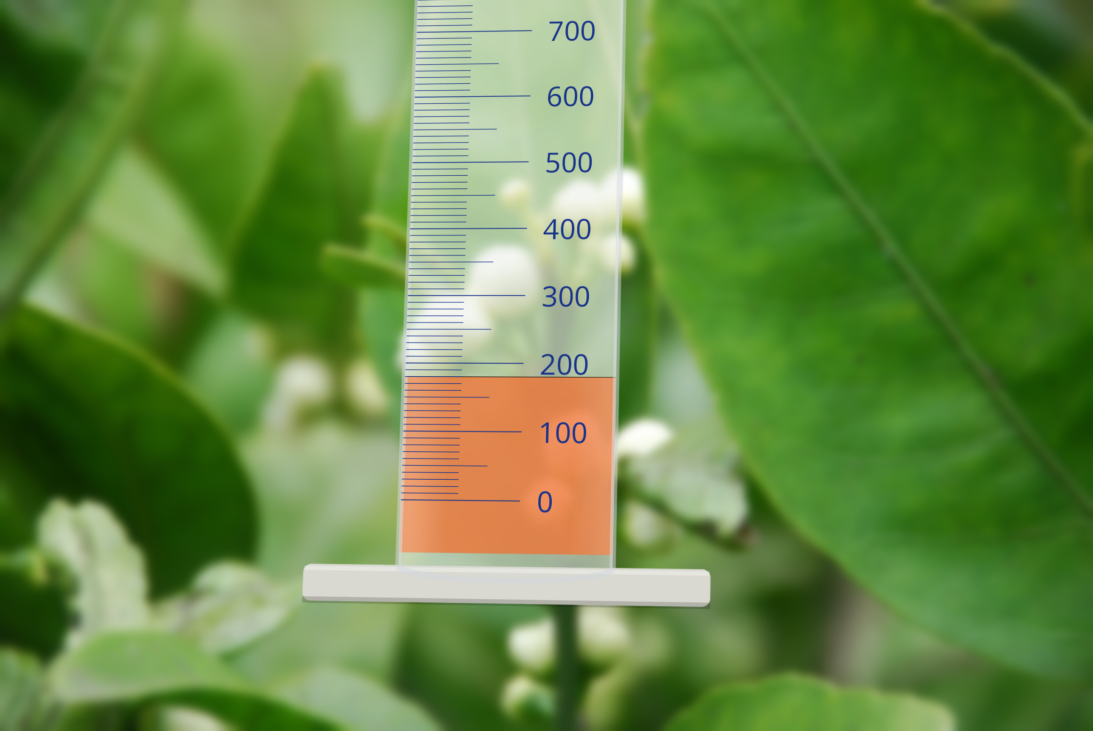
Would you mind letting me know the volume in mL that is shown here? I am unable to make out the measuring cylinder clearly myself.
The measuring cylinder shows 180 mL
